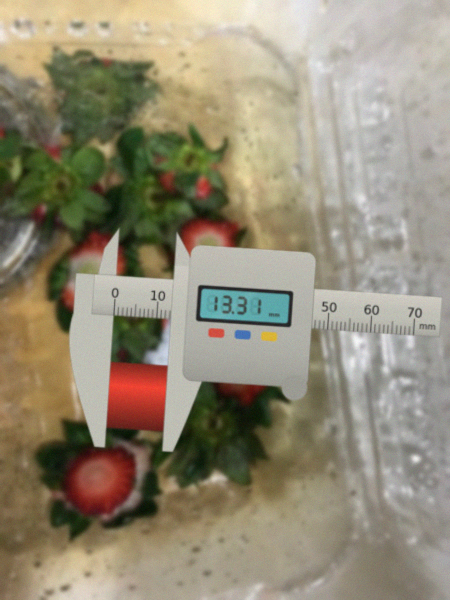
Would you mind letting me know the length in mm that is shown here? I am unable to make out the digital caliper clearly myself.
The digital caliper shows 13.31 mm
